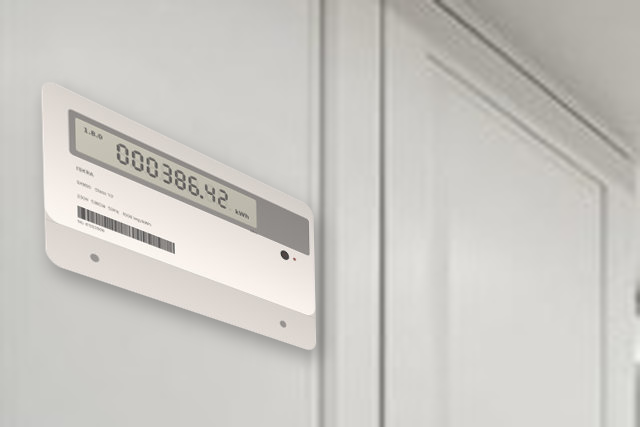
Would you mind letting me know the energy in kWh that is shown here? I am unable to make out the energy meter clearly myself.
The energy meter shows 386.42 kWh
